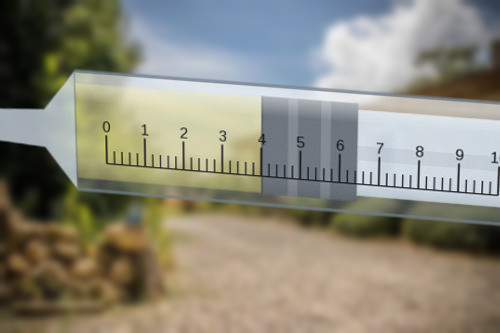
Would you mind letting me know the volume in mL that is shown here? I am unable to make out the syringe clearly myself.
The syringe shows 4 mL
